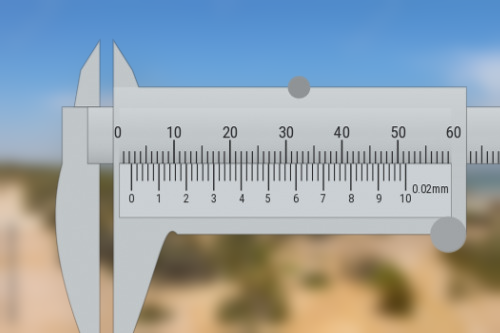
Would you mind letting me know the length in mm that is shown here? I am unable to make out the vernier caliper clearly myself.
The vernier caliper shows 2.4 mm
